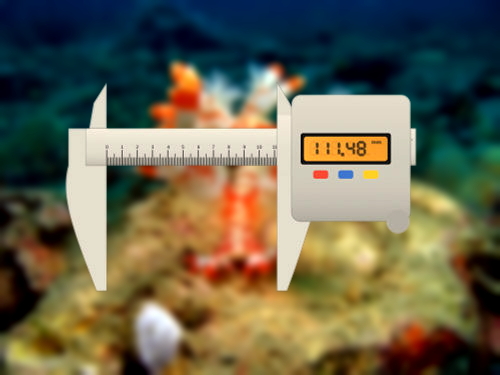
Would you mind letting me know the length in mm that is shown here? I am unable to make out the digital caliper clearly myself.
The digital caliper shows 111.48 mm
